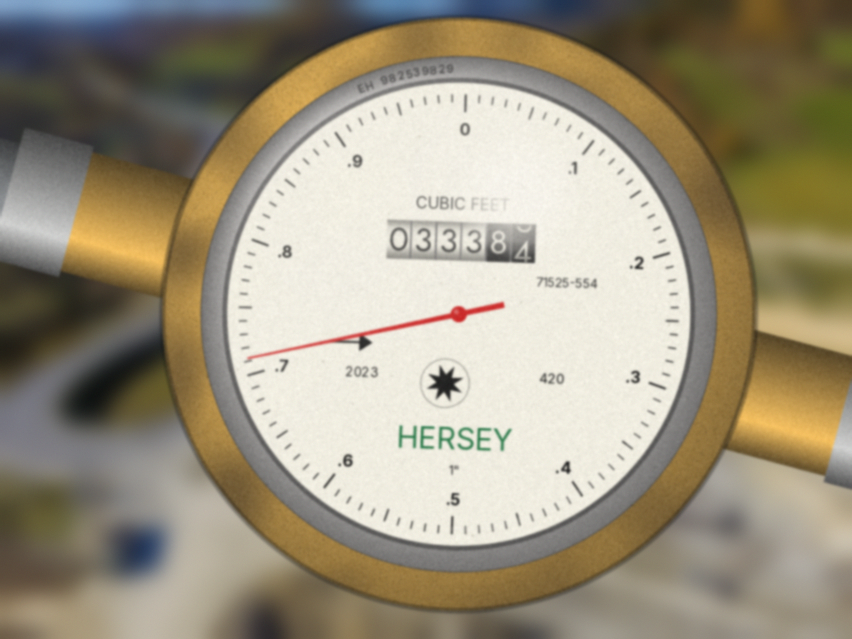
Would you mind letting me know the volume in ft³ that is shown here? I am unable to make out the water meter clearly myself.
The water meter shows 33383.71 ft³
